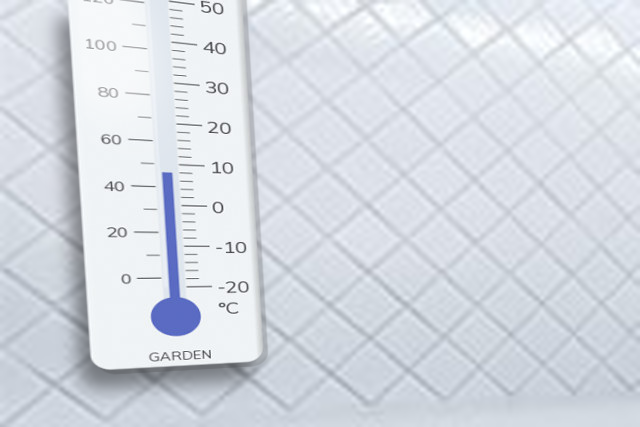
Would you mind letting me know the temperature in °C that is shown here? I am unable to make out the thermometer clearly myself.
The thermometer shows 8 °C
